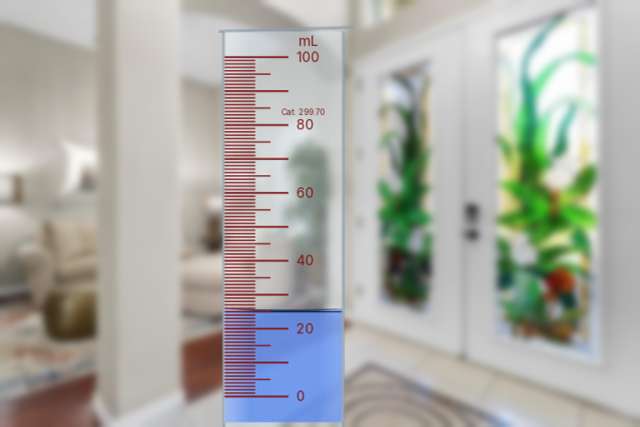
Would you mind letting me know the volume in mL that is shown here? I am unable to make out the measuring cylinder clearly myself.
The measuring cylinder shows 25 mL
